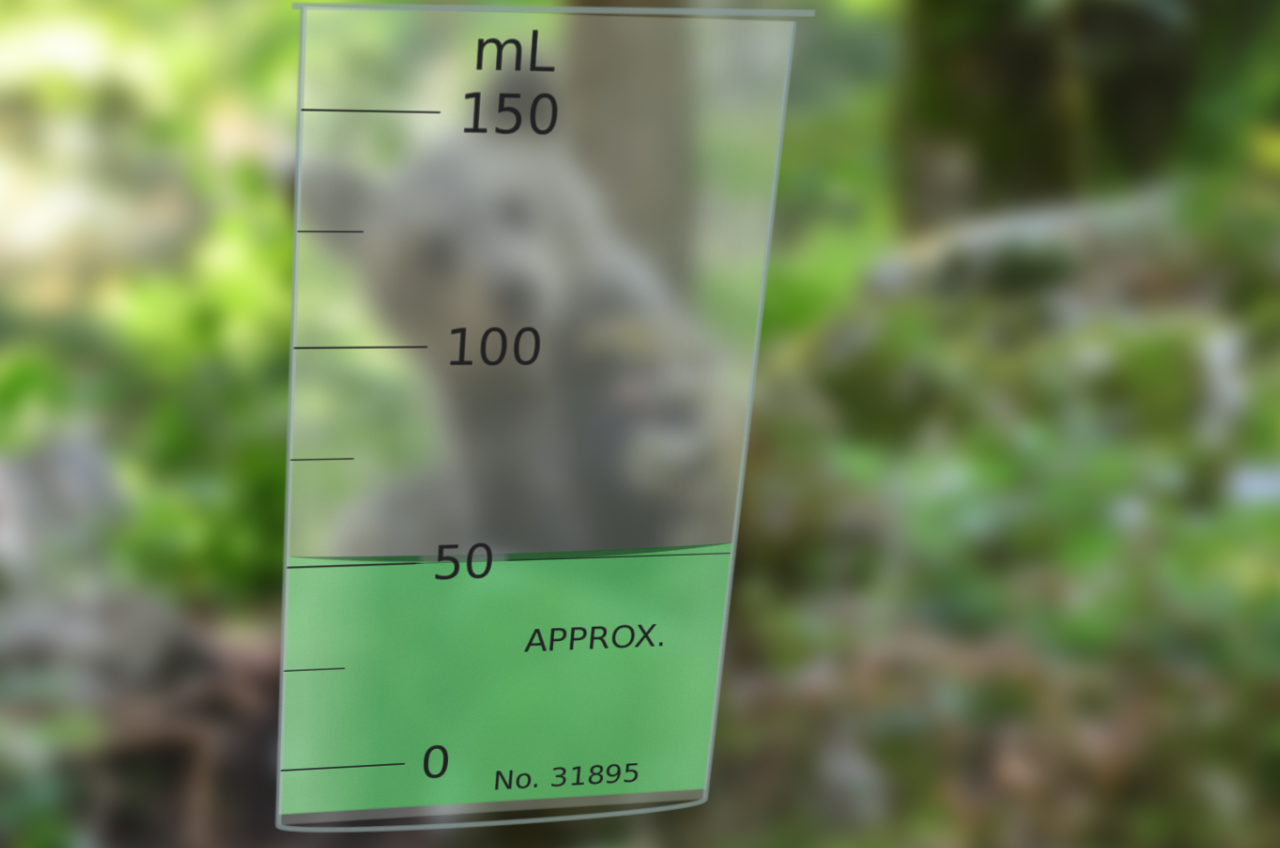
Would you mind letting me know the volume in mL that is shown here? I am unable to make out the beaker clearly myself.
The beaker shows 50 mL
